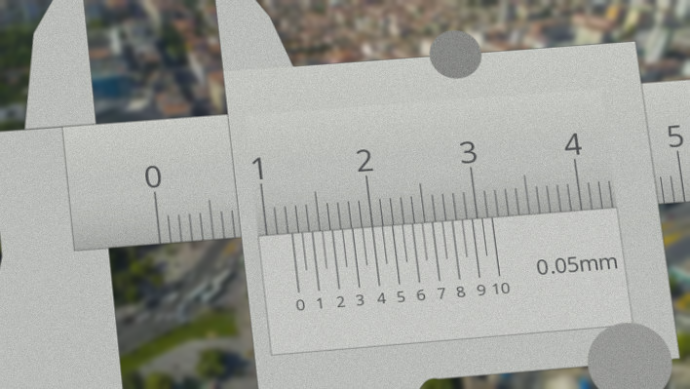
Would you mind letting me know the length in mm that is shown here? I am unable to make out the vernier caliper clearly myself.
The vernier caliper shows 12.4 mm
